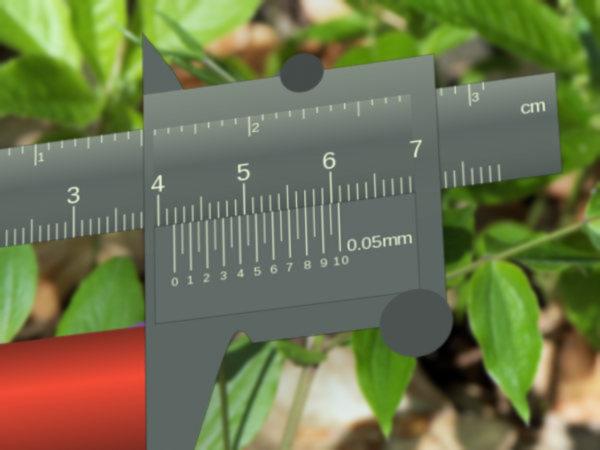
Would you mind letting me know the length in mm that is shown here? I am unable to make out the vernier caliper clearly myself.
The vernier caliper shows 41.8 mm
